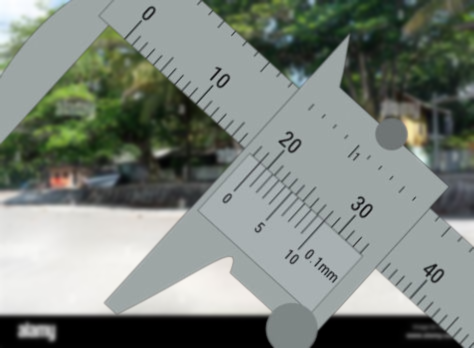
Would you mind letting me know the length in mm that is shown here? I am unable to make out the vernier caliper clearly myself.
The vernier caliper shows 19.0 mm
